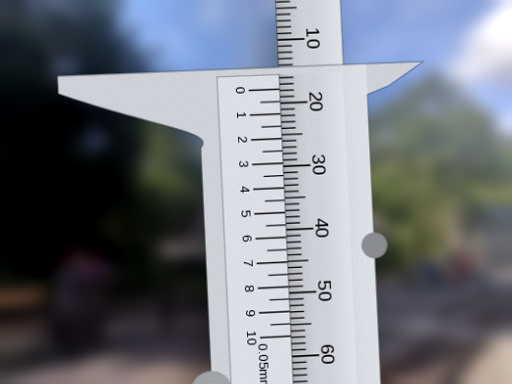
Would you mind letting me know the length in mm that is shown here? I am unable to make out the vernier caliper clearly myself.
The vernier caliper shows 17.8 mm
